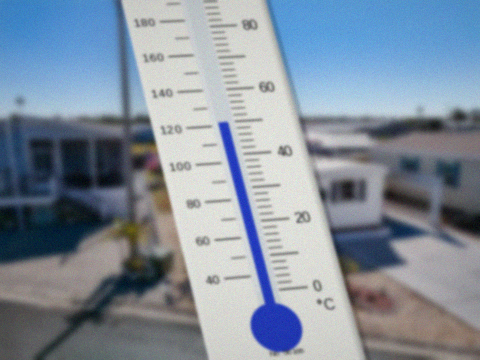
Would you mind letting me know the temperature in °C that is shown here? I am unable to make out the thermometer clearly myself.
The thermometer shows 50 °C
